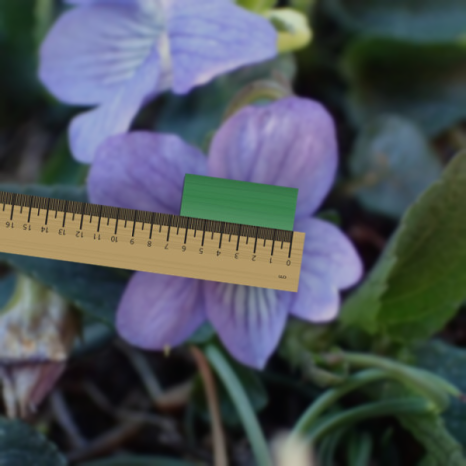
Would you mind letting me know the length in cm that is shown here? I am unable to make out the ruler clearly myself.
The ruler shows 6.5 cm
